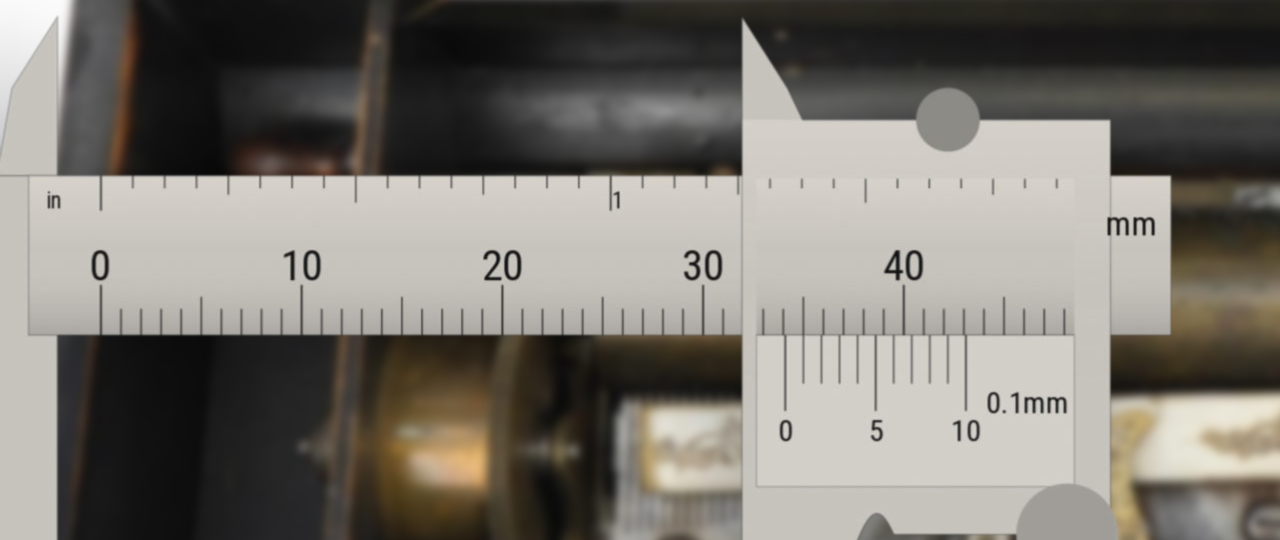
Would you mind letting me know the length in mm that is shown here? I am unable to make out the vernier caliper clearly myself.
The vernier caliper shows 34.1 mm
